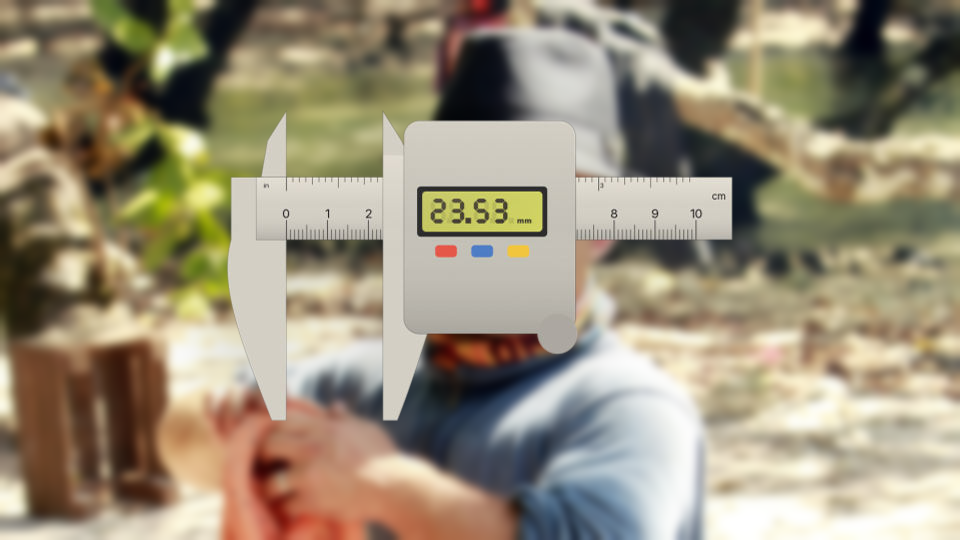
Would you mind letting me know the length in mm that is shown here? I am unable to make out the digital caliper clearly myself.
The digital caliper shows 23.53 mm
